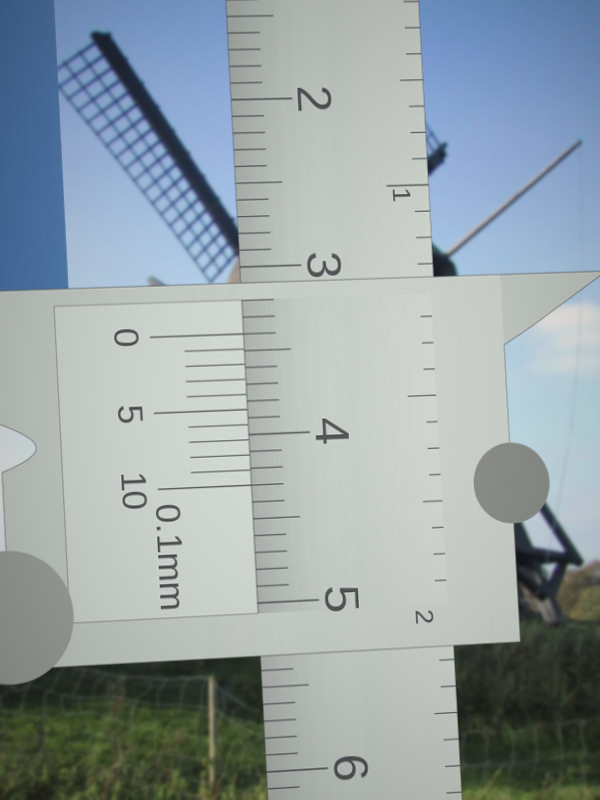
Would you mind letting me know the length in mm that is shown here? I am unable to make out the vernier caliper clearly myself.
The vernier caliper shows 34.0 mm
